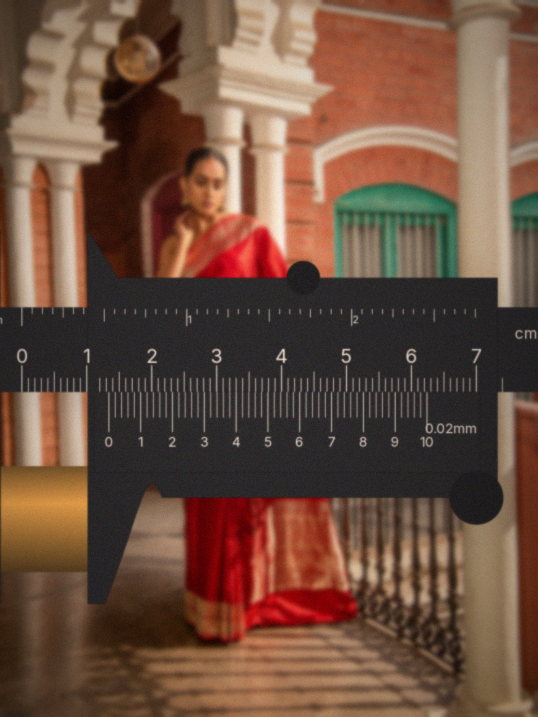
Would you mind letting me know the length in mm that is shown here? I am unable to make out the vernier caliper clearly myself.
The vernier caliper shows 13.4 mm
